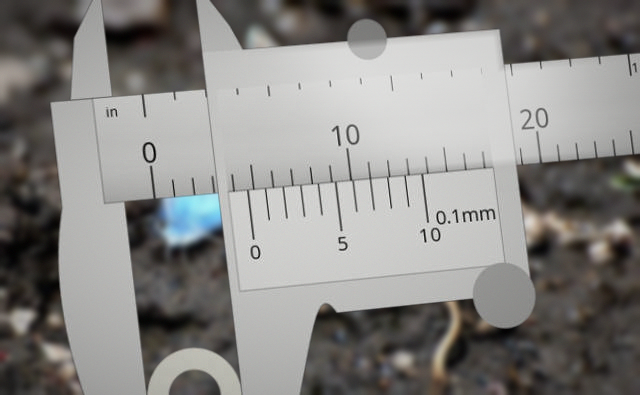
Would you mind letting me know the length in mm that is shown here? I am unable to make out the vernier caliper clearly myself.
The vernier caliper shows 4.7 mm
